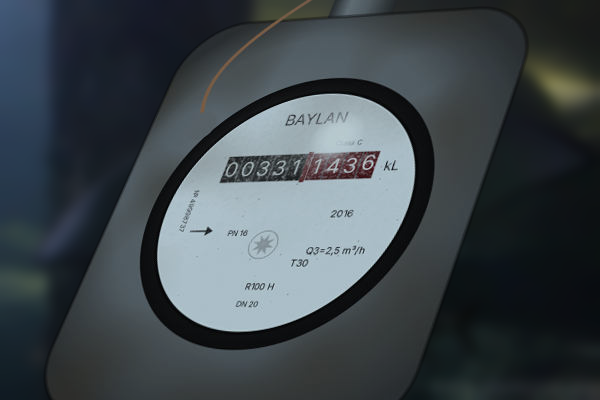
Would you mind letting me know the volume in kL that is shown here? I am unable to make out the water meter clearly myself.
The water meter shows 331.1436 kL
